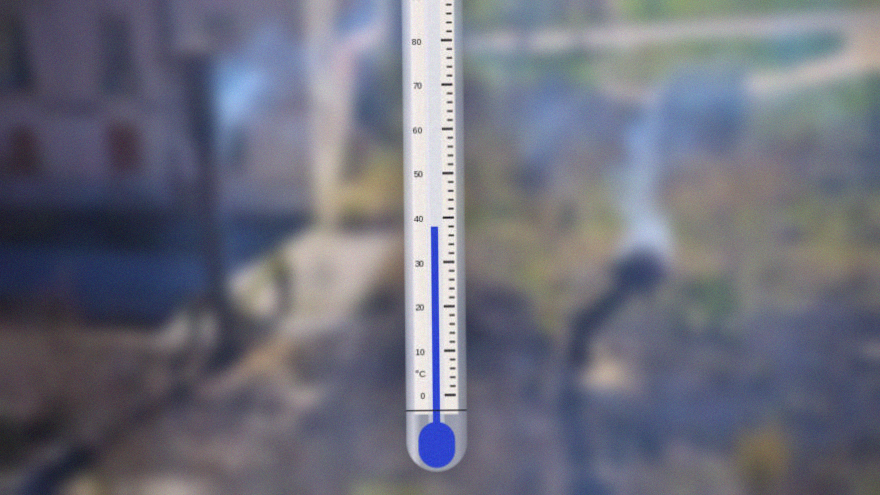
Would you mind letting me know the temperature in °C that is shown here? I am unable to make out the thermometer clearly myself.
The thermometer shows 38 °C
